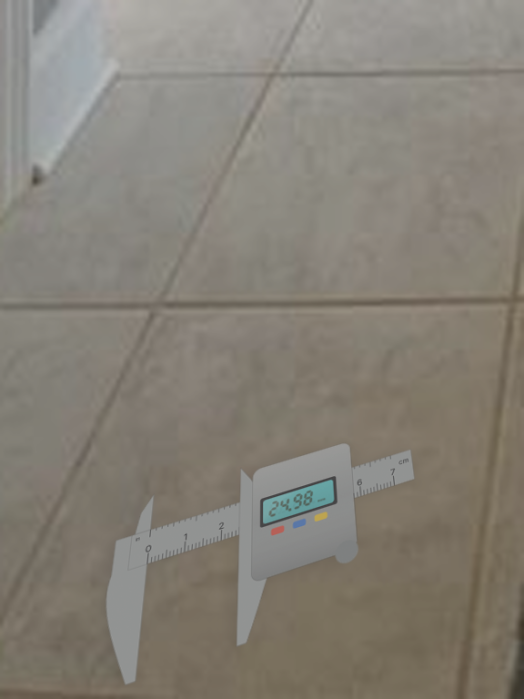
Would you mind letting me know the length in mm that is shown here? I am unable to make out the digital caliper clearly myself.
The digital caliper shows 24.98 mm
